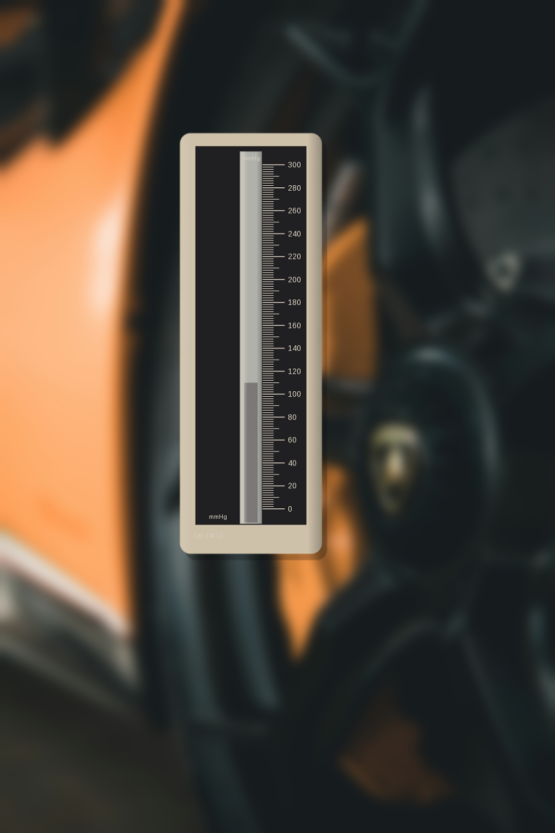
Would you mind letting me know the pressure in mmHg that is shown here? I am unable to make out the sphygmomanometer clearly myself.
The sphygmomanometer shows 110 mmHg
